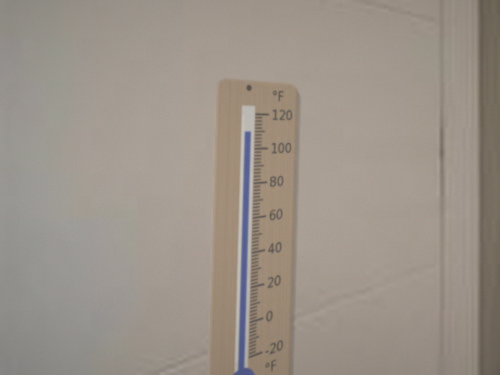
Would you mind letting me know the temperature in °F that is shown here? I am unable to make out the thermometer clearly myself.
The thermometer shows 110 °F
